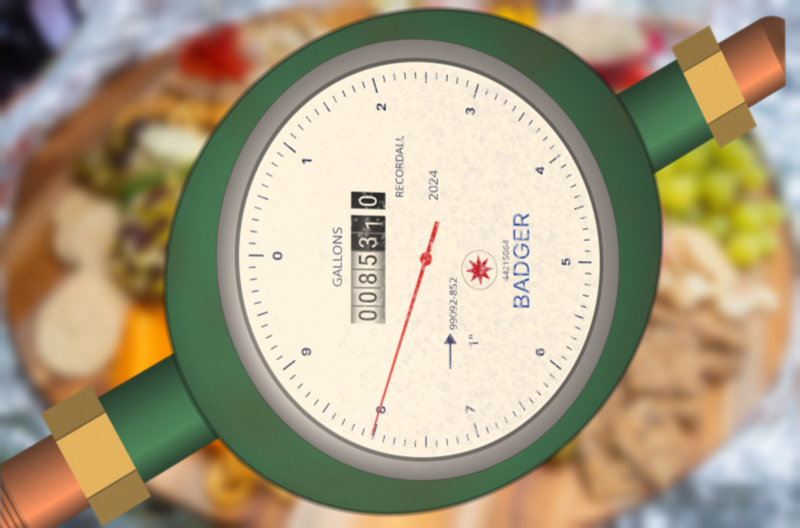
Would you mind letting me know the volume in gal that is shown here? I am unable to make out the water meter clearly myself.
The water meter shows 85308.0 gal
